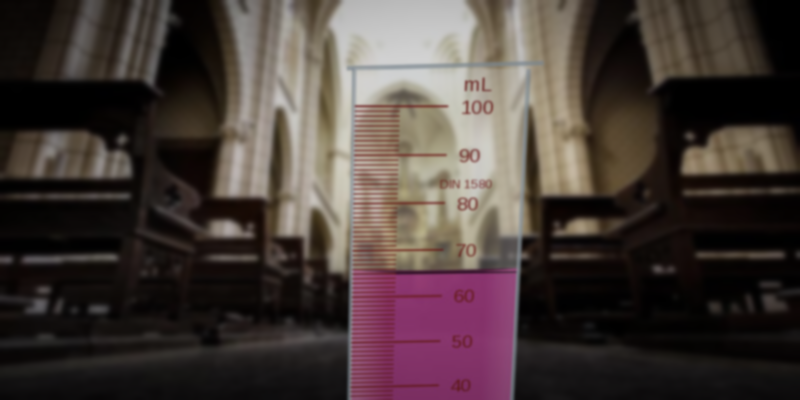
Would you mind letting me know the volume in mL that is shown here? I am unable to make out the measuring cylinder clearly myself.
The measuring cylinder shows 65 mL
